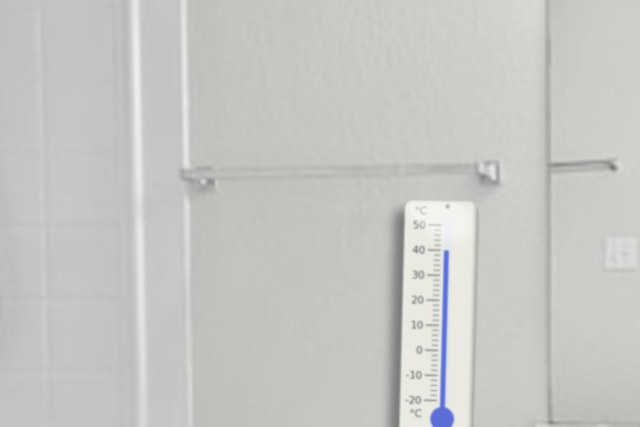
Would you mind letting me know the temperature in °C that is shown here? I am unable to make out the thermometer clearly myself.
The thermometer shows 40 °C
